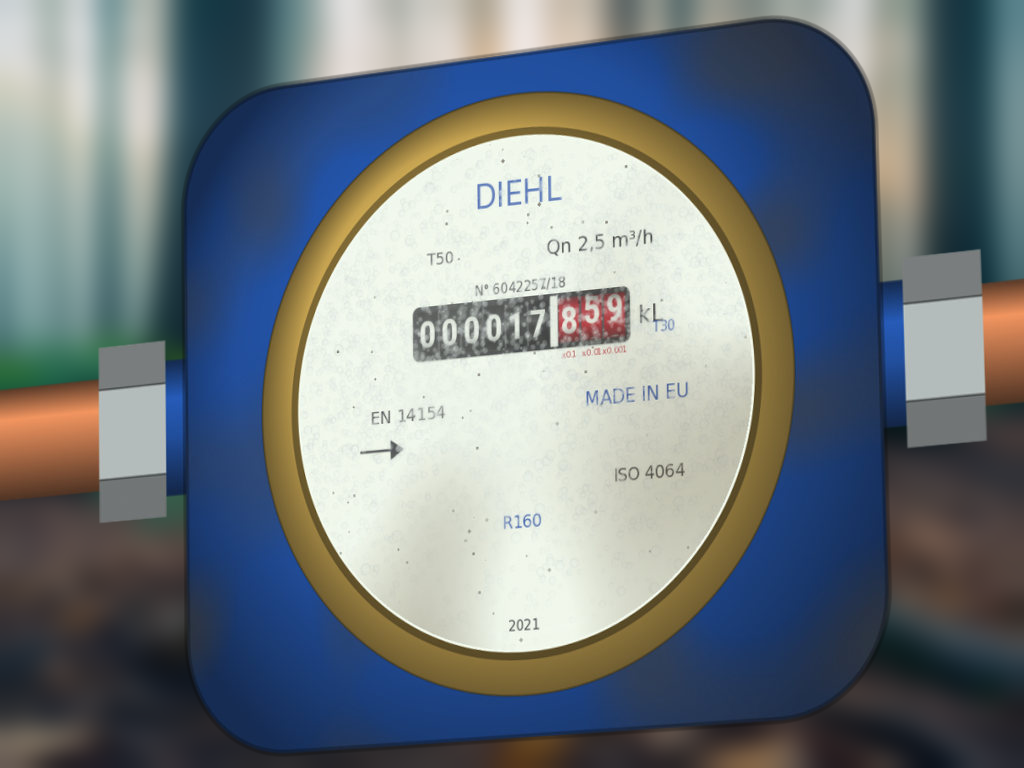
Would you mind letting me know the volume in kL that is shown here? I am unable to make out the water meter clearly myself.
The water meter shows 17.859 kL
